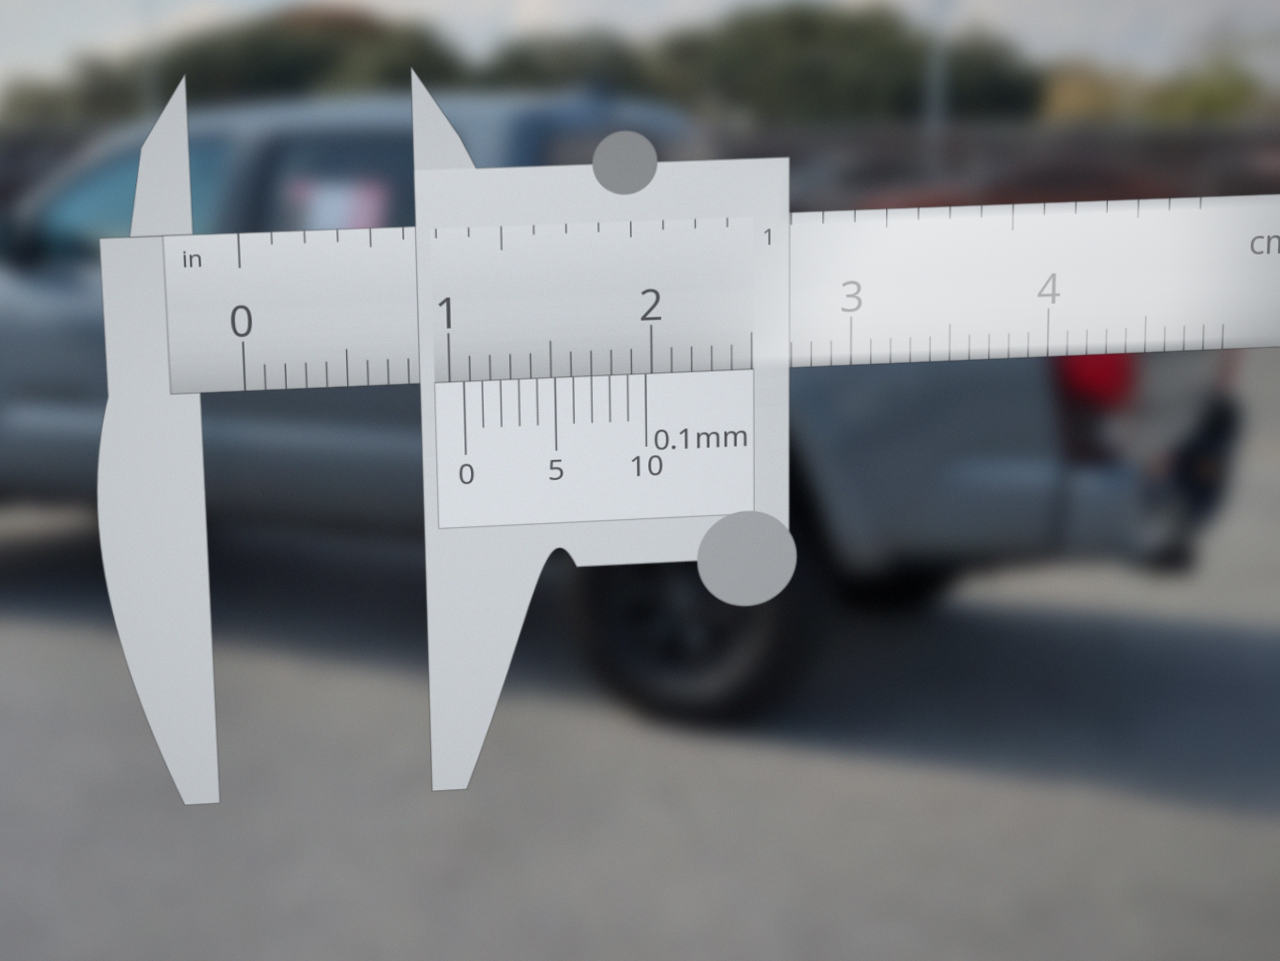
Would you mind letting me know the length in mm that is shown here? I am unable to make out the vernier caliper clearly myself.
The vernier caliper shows 10.7 mm
